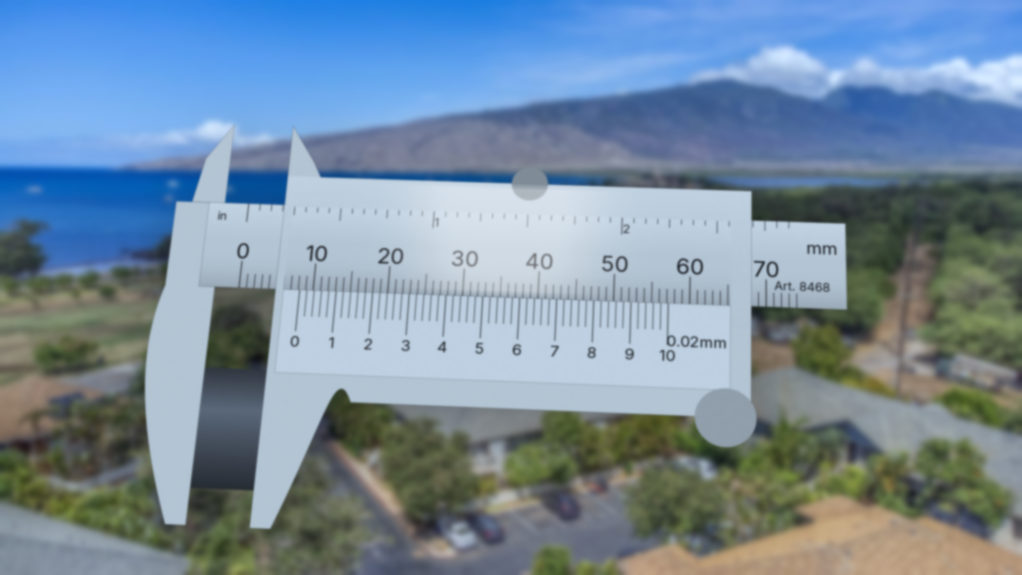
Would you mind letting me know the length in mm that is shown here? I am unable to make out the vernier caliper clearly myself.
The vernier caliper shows 8.2 mm
